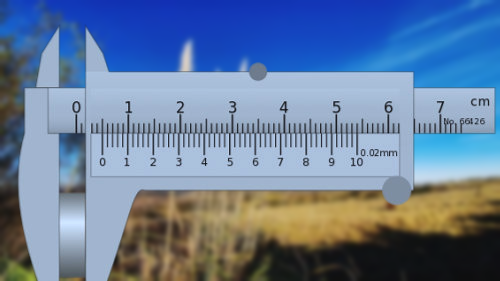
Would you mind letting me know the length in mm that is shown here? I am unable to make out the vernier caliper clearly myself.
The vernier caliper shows 5.0 mm
